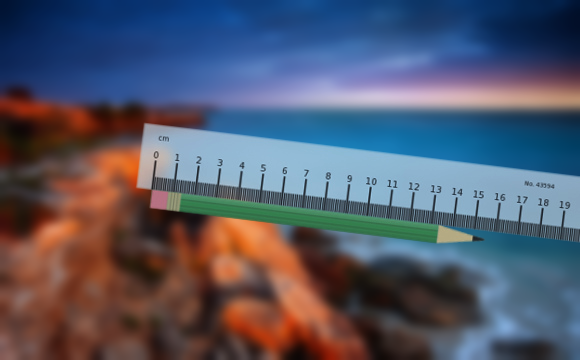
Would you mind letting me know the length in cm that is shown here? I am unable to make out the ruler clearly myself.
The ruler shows 15.5 cm
